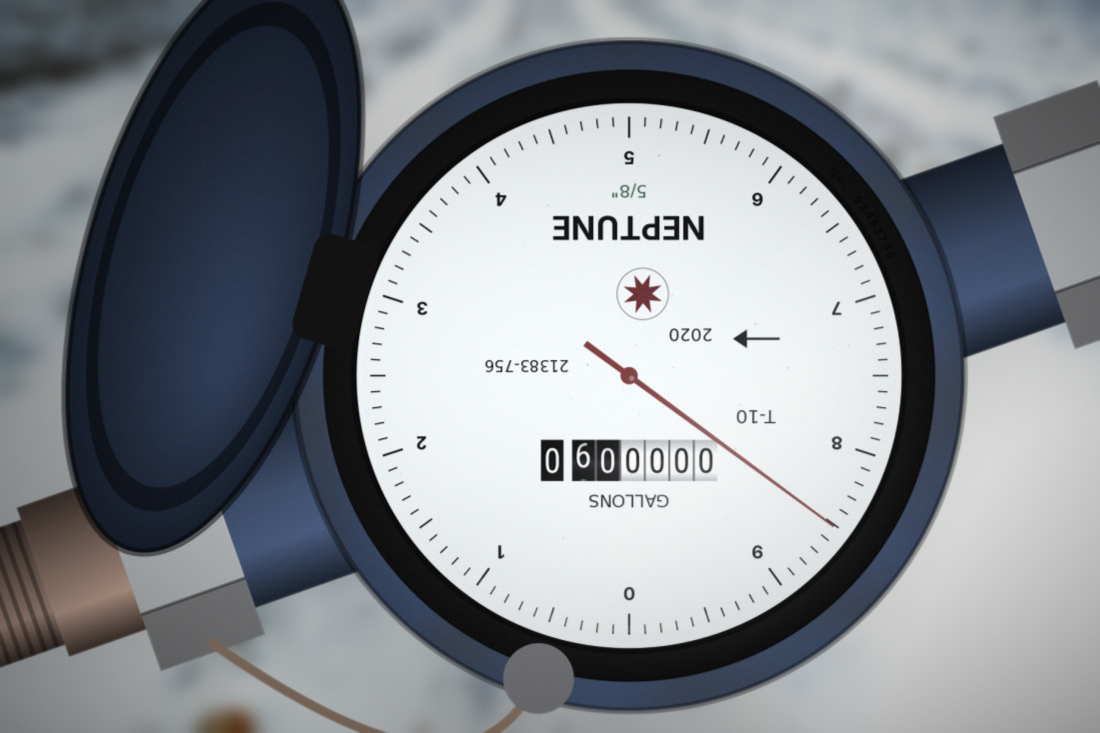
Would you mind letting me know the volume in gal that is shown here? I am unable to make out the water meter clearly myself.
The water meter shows 88.5 gal
